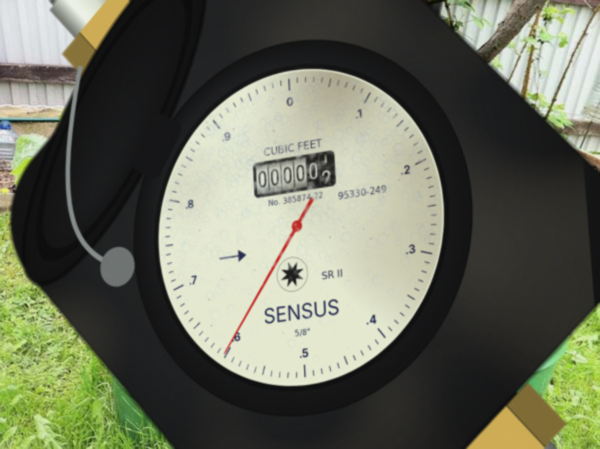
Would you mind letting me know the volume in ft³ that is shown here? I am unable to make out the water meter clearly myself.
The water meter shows 1.60 ft³
